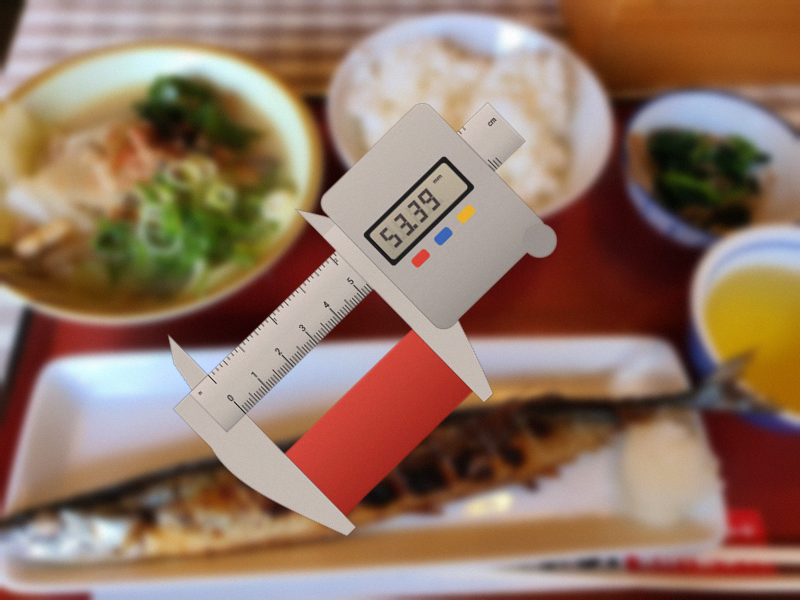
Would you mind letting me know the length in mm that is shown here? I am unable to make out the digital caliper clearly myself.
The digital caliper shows 53.39 mm
